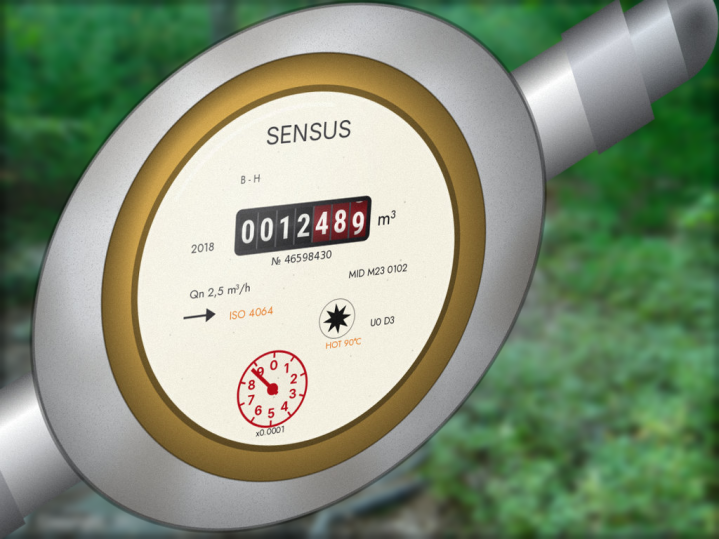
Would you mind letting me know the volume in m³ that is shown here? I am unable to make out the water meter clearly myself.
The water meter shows 12.4888 m³
